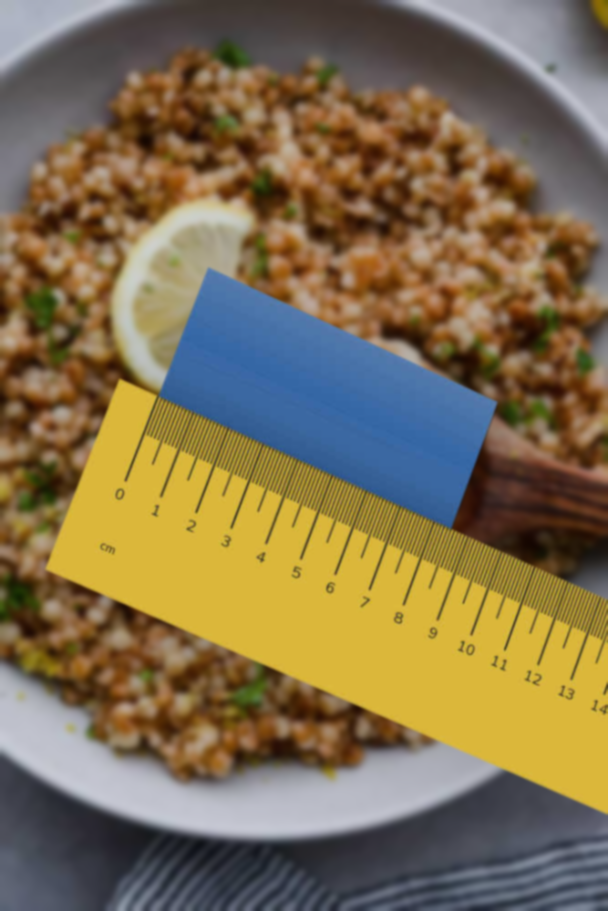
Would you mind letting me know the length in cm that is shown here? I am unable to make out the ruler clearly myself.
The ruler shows 8.5 cm
